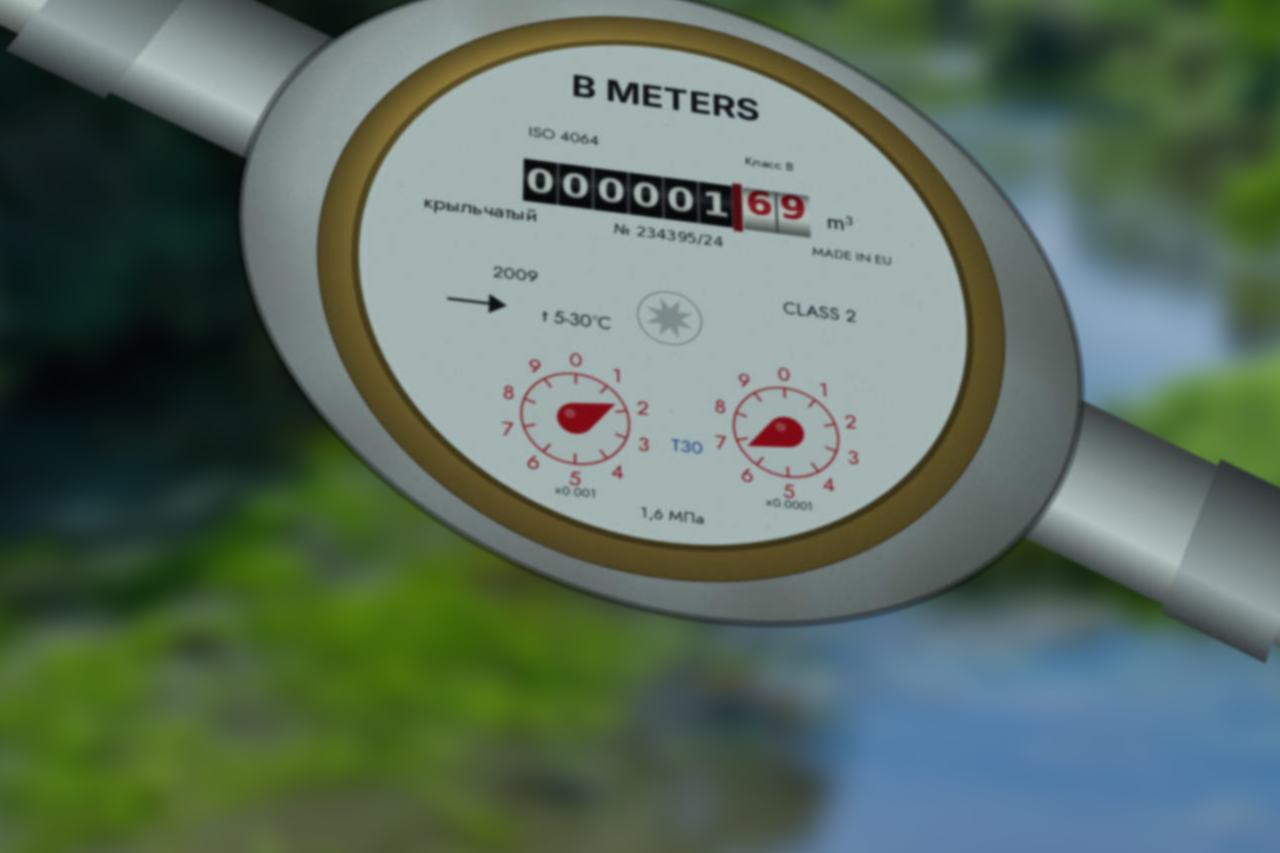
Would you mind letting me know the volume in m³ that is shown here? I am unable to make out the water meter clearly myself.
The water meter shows 1.6916 m³
